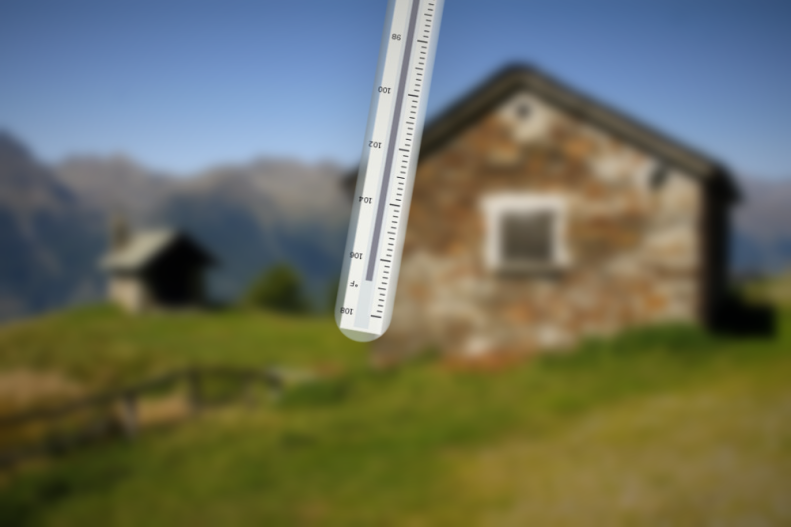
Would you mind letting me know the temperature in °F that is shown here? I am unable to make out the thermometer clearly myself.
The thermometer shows 106.8 °F
